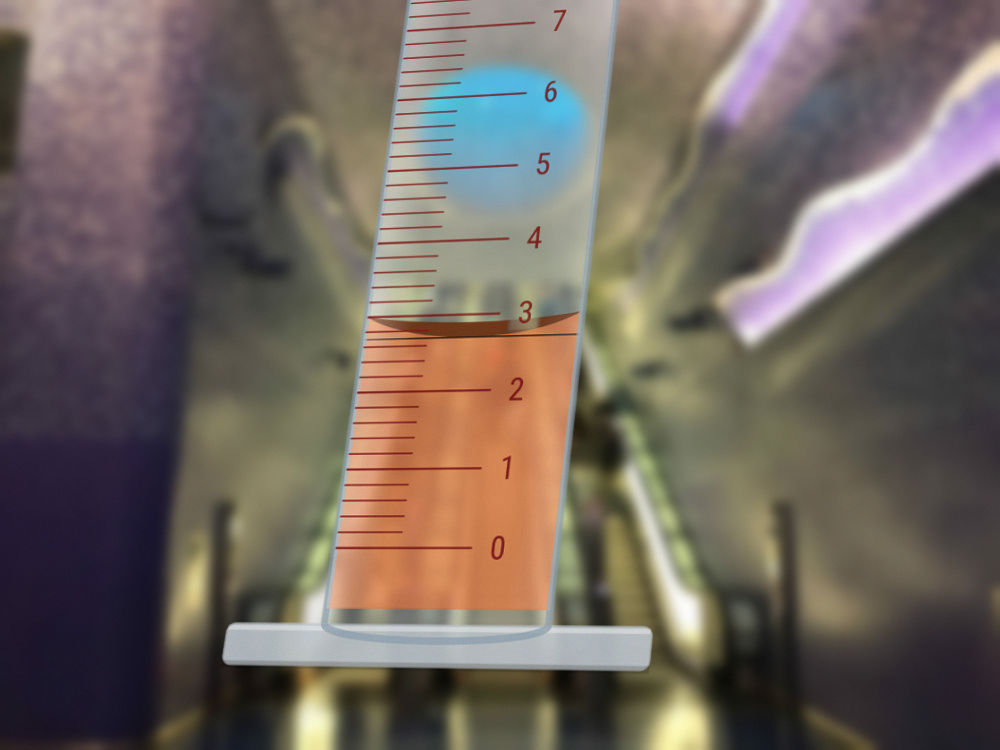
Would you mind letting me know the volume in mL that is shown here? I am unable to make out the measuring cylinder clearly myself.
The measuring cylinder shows 2.7 mL
